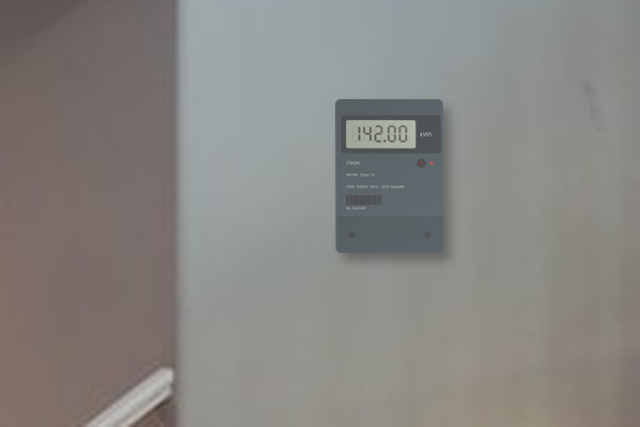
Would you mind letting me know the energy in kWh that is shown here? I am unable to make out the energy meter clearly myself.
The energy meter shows 142.00 kWh
